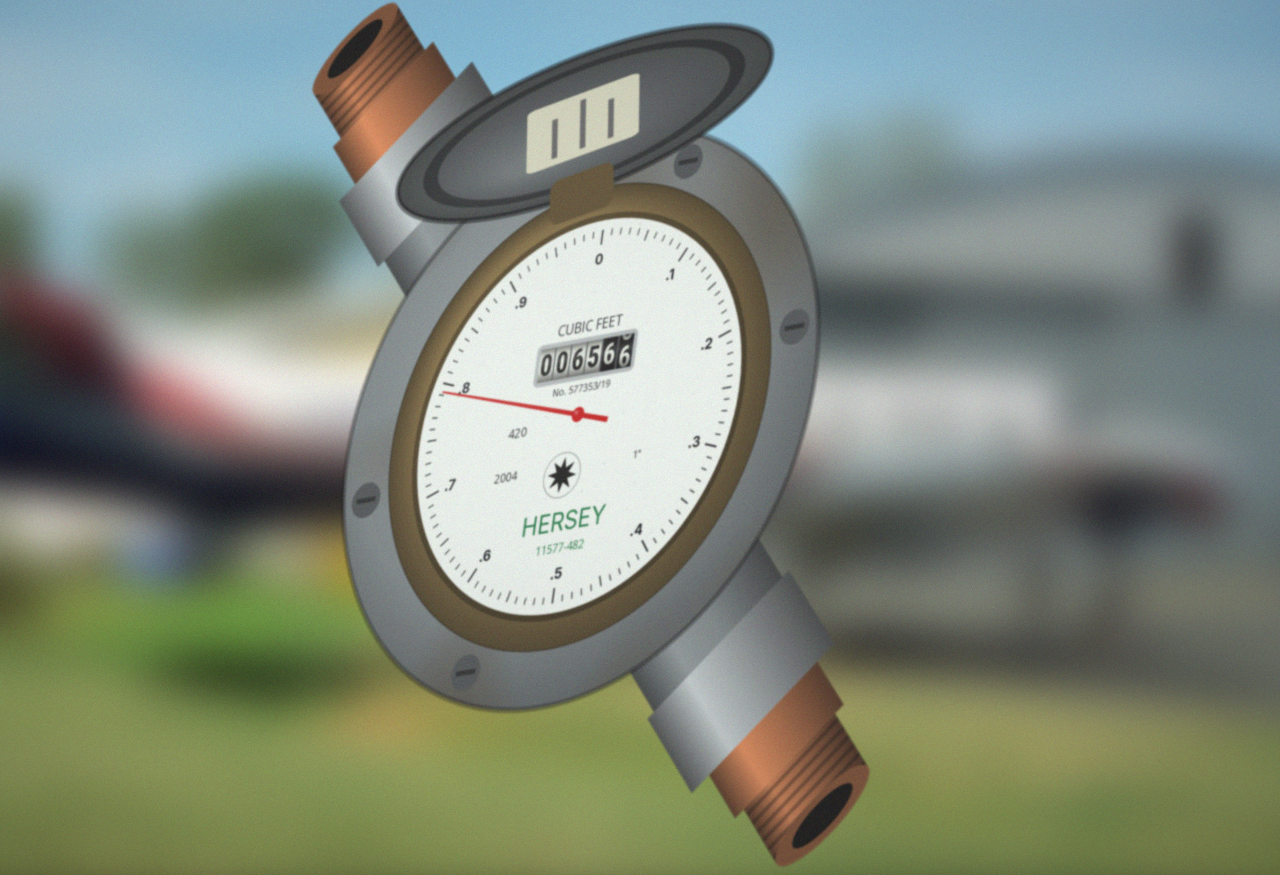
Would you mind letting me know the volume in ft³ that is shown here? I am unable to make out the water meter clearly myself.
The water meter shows 6565.79 ft³
